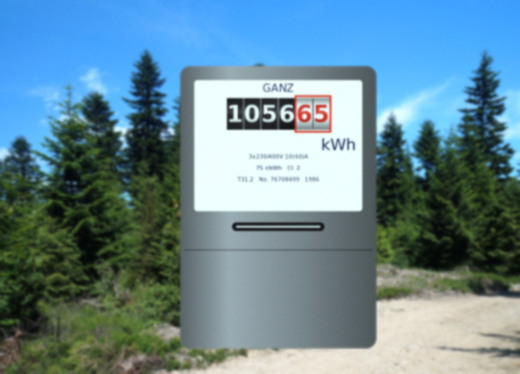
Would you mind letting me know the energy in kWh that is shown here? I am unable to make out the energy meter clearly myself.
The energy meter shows 1056.65 kWh
